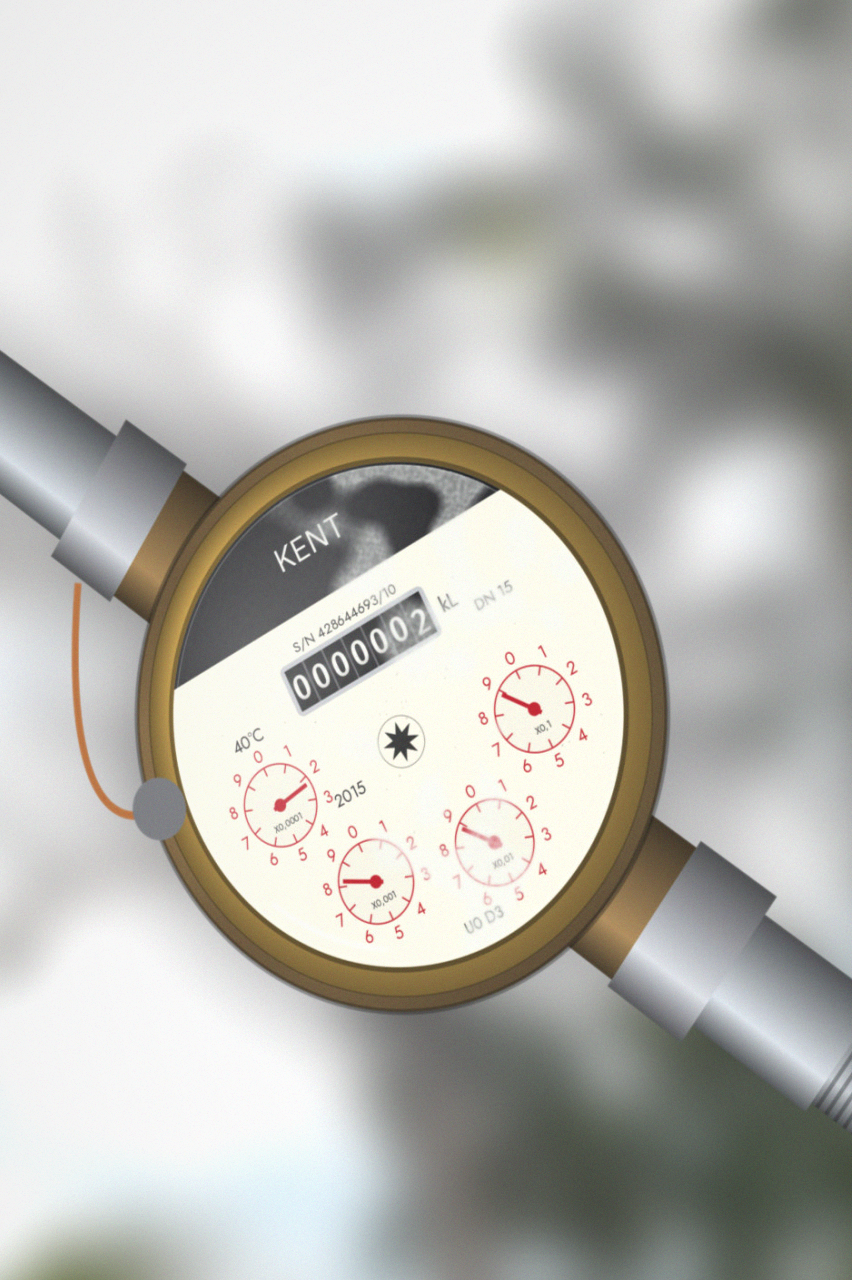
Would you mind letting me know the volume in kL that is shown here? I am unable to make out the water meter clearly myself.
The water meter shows 1.8882 kL
